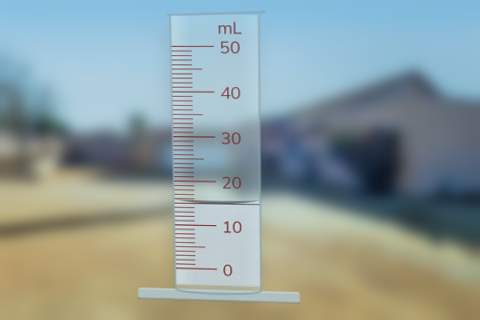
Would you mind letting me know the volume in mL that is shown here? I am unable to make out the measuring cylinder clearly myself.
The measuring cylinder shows 15 mL
